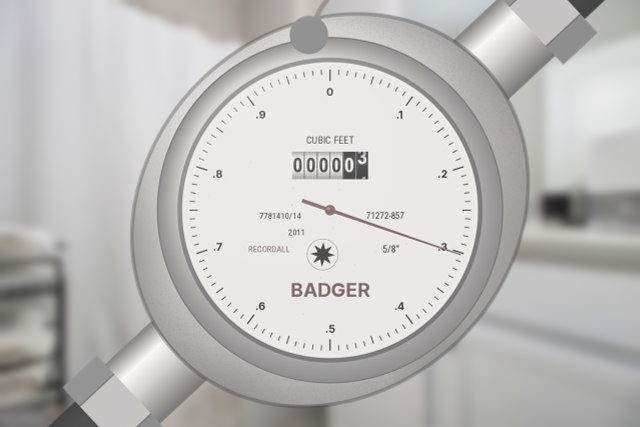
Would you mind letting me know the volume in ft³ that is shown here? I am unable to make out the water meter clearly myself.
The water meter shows 3.30 ft³
